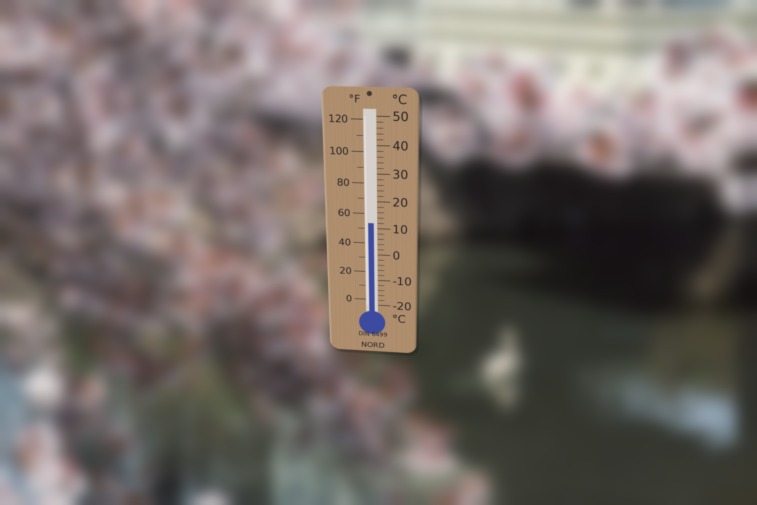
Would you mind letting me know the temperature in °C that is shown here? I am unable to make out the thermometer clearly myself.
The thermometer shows 12 °C
